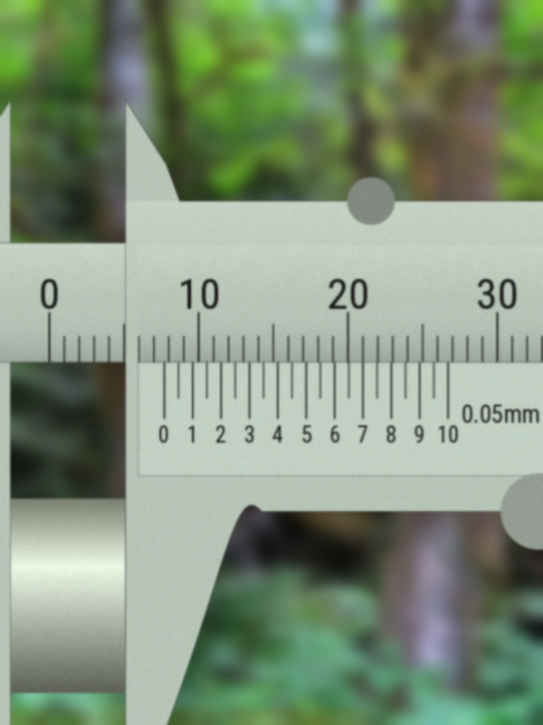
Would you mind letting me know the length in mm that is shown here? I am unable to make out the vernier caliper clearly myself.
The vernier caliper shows 7.7 mm
